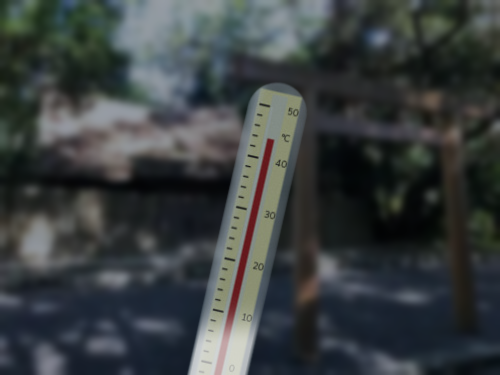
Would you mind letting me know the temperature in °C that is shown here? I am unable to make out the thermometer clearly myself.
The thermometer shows 44 °C
